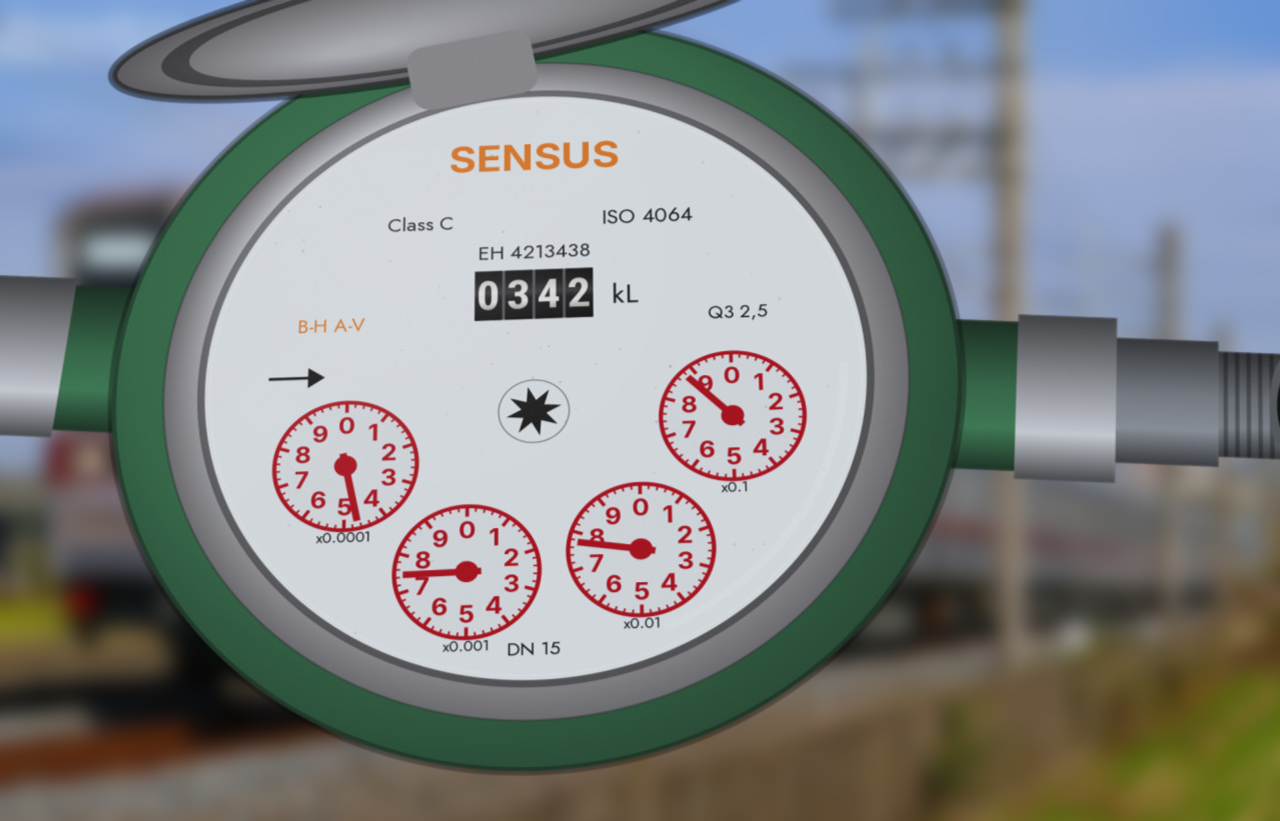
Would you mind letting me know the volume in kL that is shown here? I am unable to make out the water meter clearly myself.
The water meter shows 342.8774 kL
